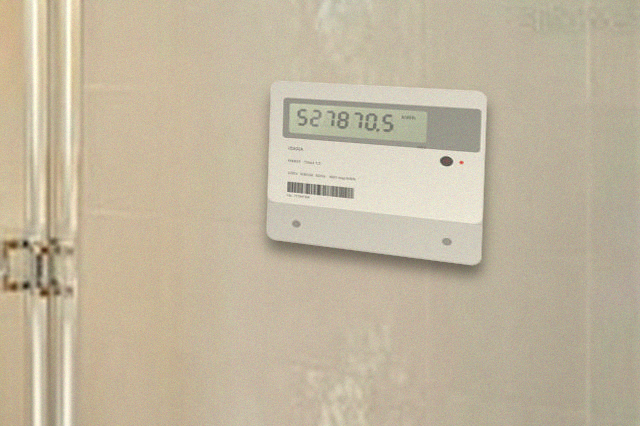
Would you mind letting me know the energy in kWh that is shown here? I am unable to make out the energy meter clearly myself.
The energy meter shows 527870.5 kWh
